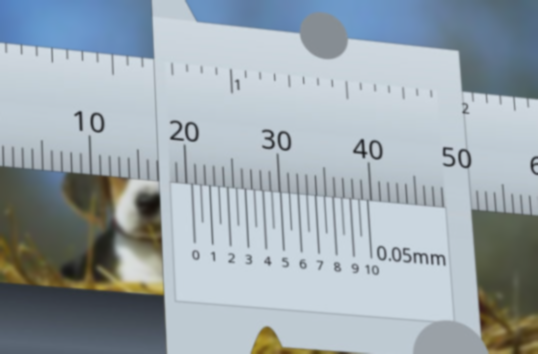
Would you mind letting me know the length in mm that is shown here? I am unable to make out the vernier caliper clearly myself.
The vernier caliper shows 20.6 mm
